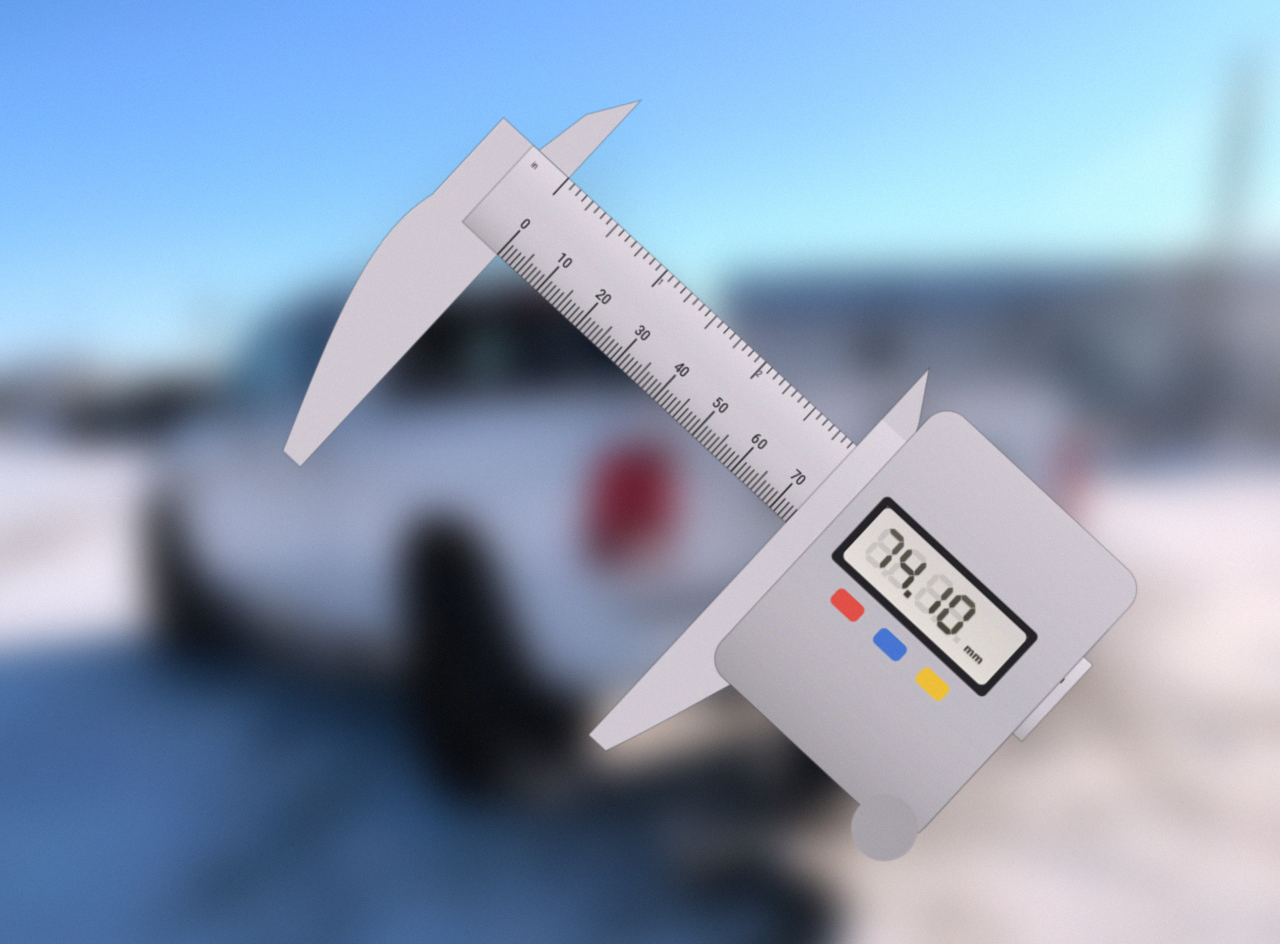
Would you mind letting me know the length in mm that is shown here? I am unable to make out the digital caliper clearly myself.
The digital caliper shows 74.10 mm
